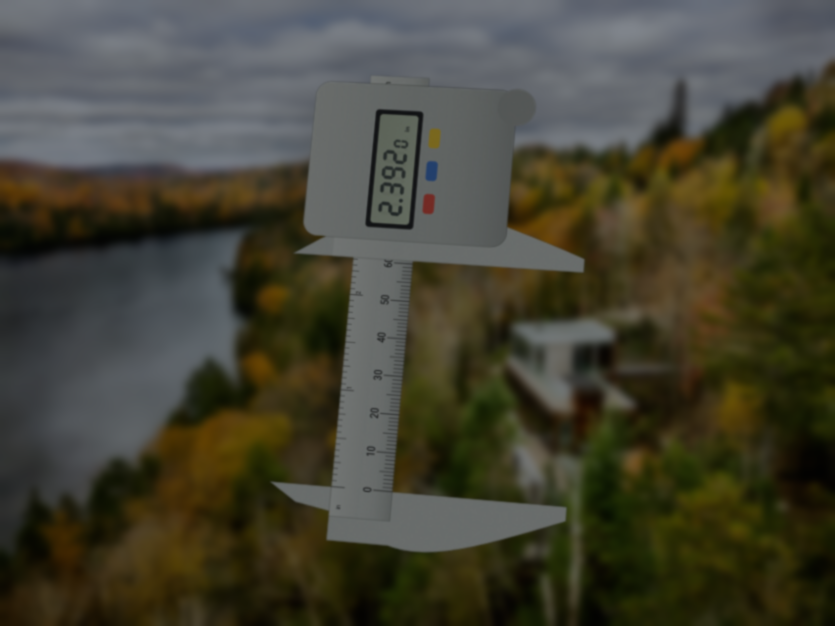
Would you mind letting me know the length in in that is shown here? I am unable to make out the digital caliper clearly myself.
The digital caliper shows 2.3920 in
